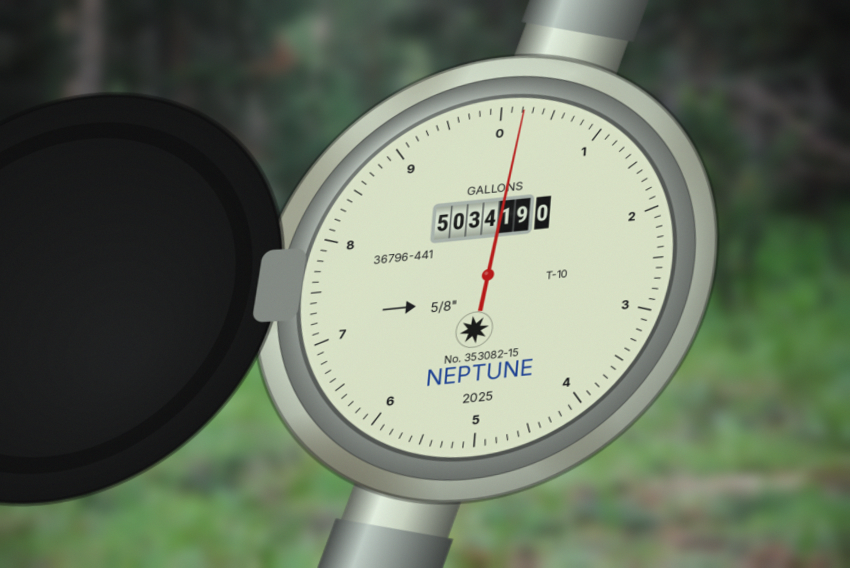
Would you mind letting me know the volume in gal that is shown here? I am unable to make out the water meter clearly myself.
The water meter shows 5034190.2 gal
